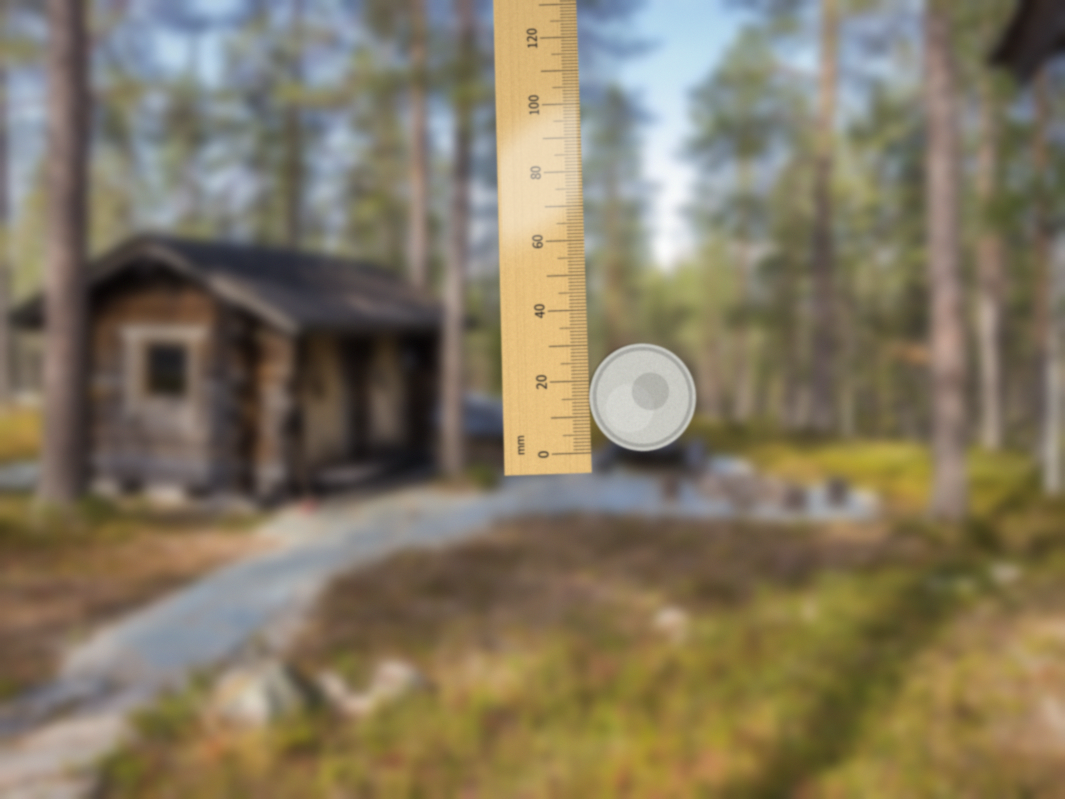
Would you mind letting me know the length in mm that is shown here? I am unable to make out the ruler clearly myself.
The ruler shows 30 mm
